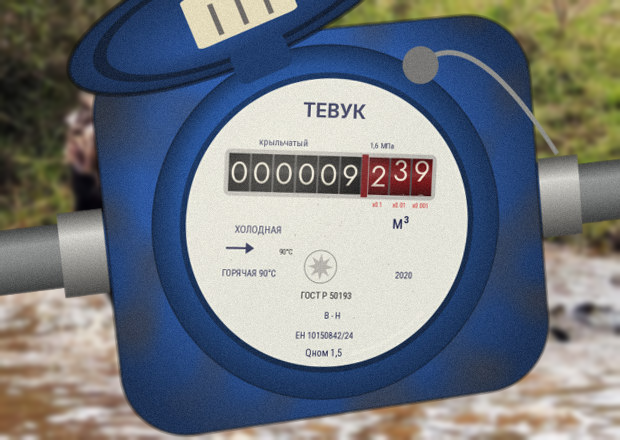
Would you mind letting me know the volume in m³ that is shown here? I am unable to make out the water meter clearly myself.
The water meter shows 9.239 m³
